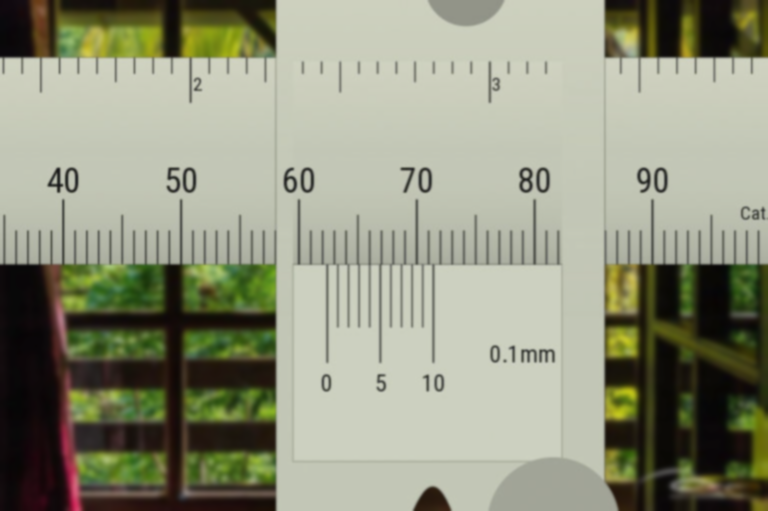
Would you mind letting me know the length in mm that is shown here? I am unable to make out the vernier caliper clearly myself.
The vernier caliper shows 62.4 mm
